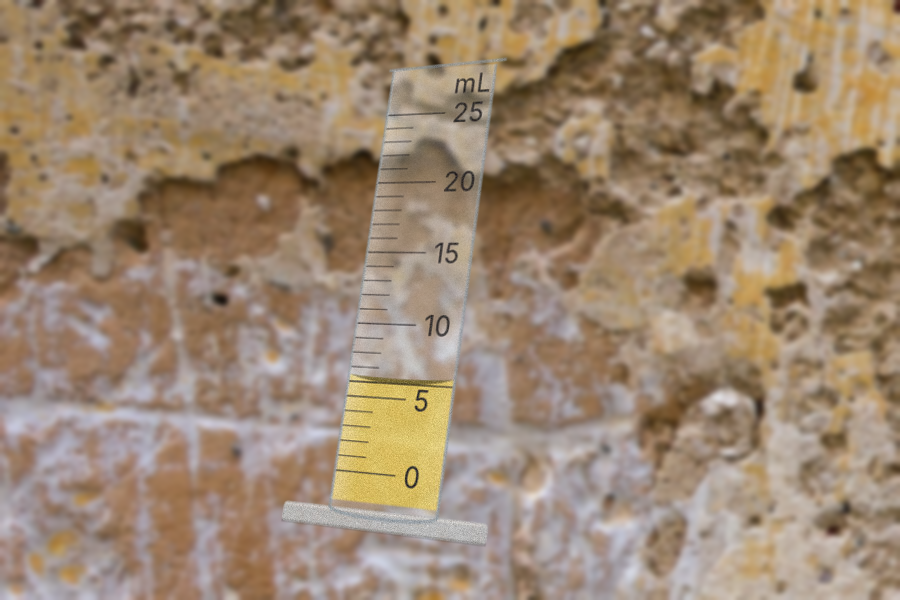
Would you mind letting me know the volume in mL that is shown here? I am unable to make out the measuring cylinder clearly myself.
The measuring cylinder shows 6 mL
